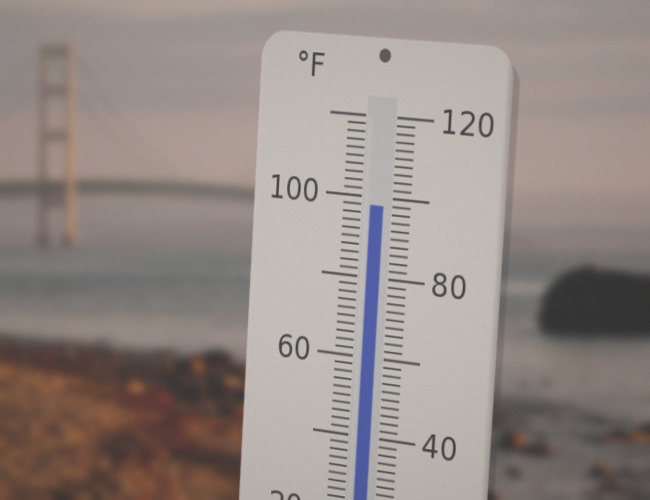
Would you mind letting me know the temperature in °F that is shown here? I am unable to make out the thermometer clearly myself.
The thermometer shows 98 °F
